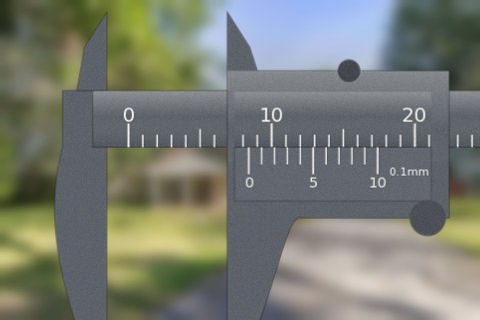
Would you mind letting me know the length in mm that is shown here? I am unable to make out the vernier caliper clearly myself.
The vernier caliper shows 8.4 mm
